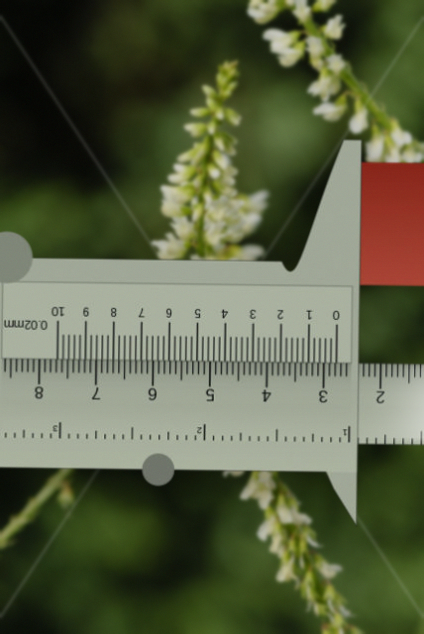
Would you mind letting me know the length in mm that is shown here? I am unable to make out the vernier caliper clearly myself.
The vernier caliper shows 27.8 mm
